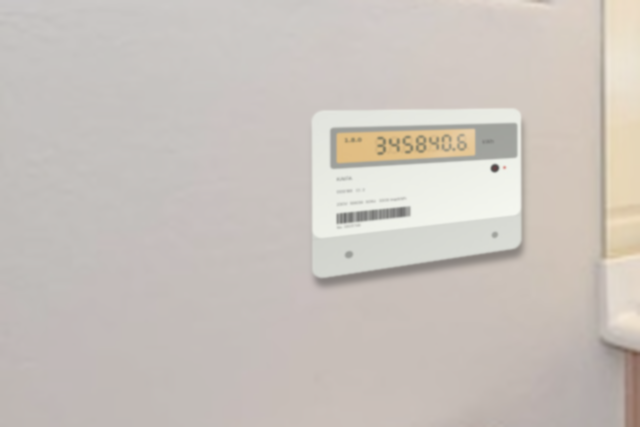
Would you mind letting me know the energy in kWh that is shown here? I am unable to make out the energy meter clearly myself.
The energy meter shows 345840.6 kWh
